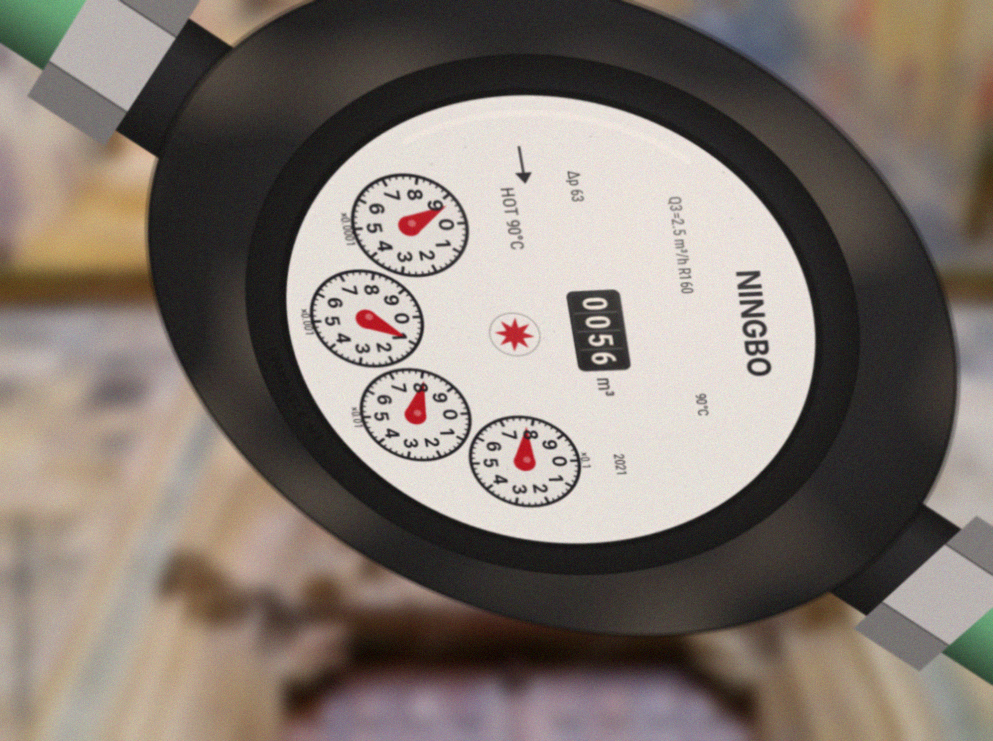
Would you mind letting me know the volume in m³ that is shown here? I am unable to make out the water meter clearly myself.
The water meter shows 56.7809 m³
